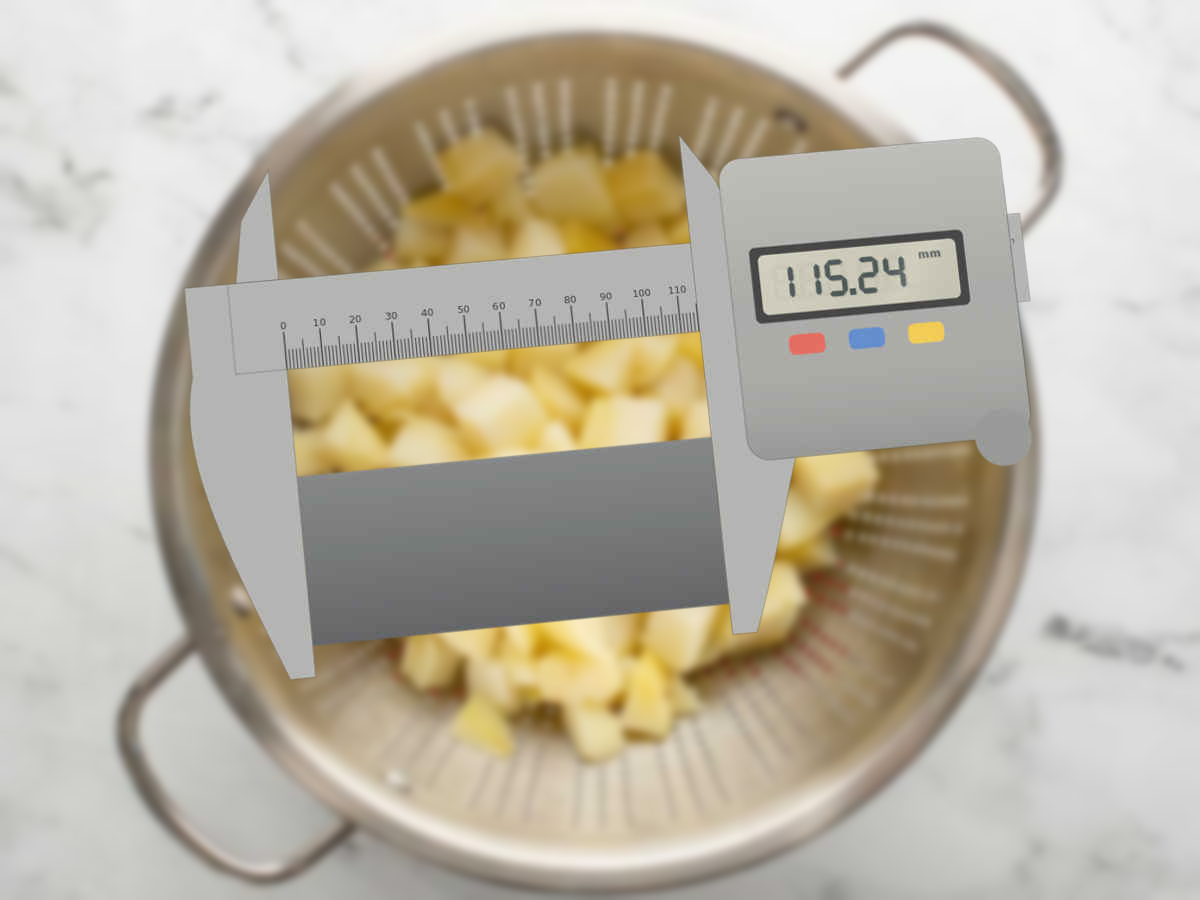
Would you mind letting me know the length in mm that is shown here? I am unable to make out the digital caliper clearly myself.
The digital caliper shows 115.24 mm
